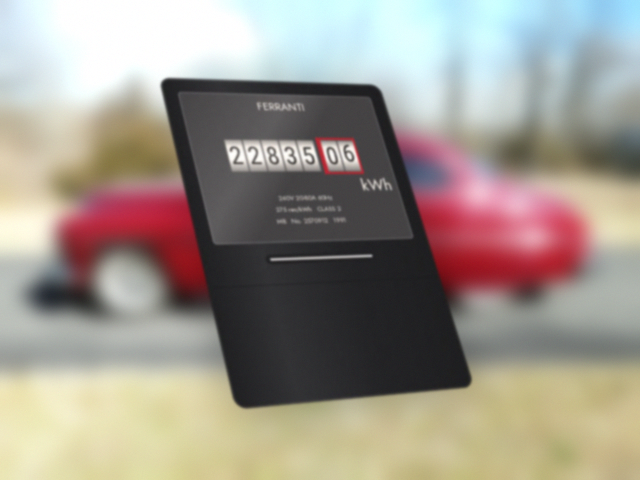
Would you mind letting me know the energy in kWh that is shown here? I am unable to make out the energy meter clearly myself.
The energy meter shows 22835.06 kWh
